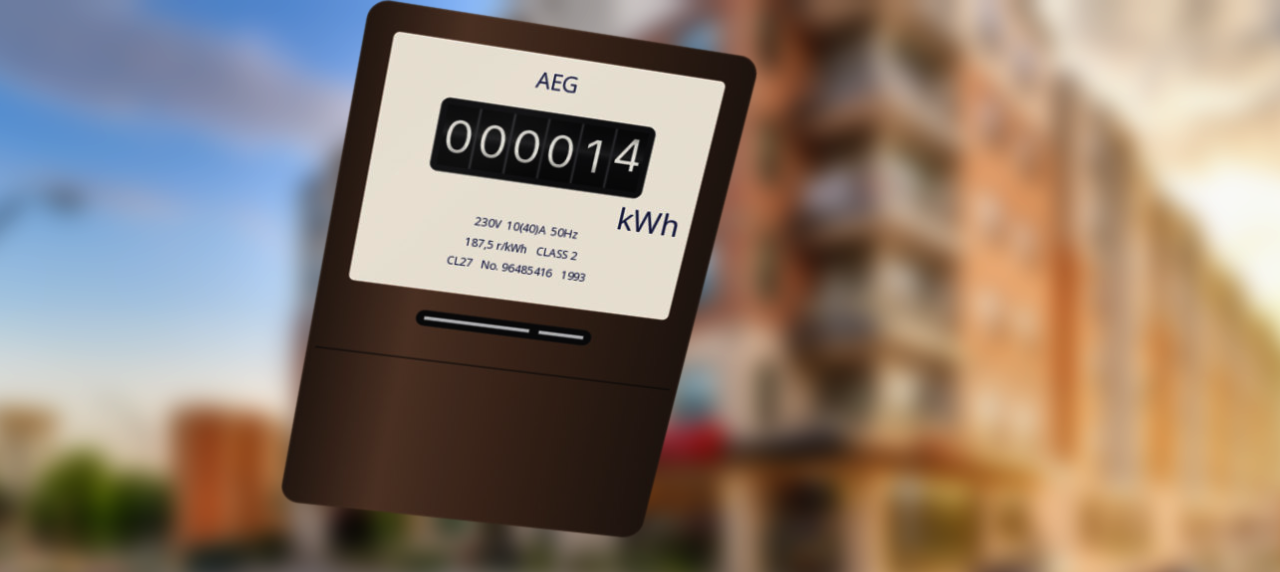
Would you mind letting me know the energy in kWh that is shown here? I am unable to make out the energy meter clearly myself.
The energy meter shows 14 kWh
